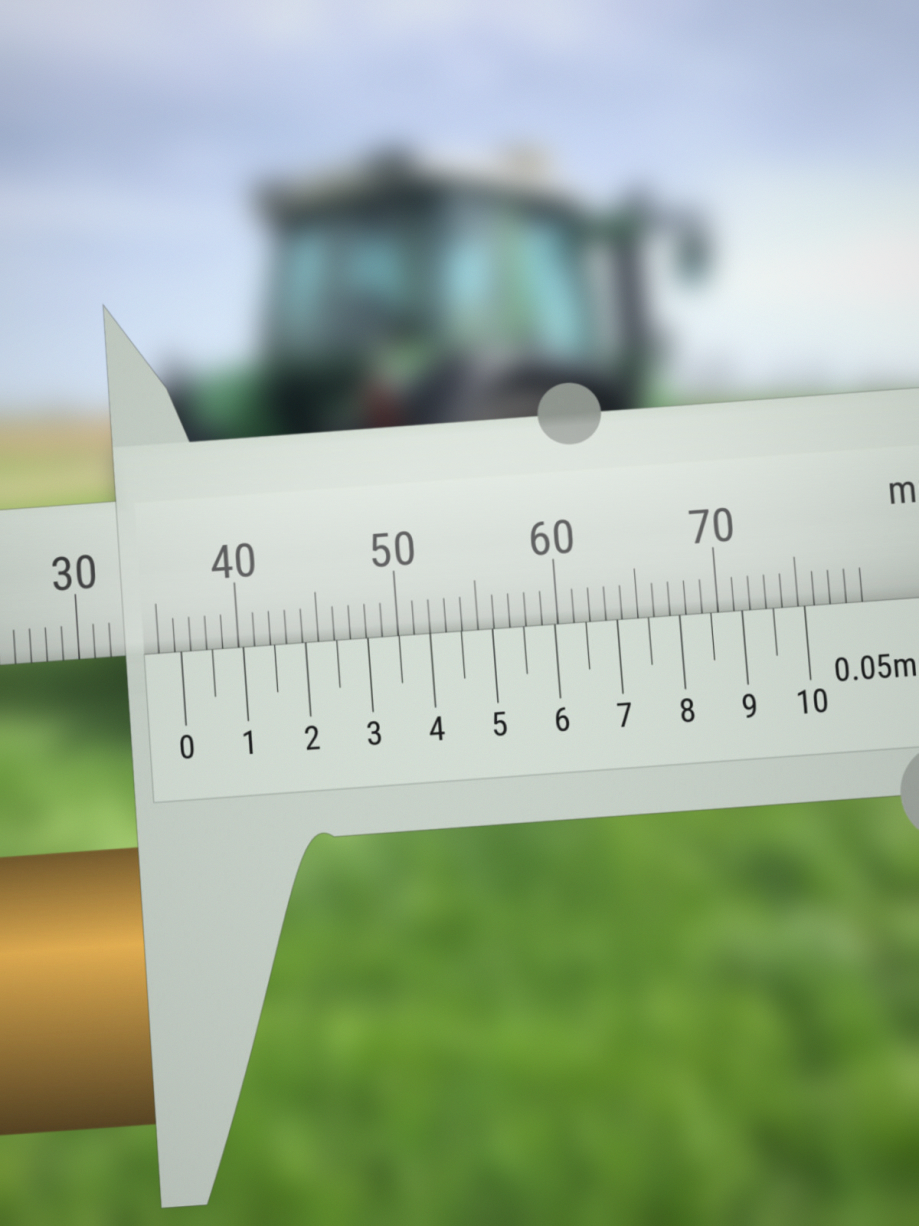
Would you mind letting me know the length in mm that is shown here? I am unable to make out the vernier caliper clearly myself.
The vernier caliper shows 36.4 mm
